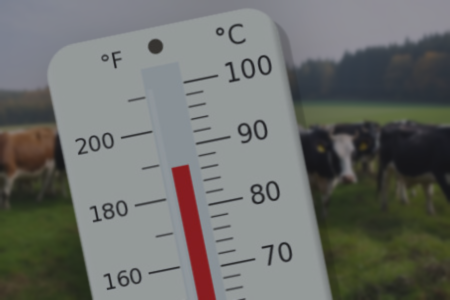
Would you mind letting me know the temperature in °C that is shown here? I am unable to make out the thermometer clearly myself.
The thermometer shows 87 °C
